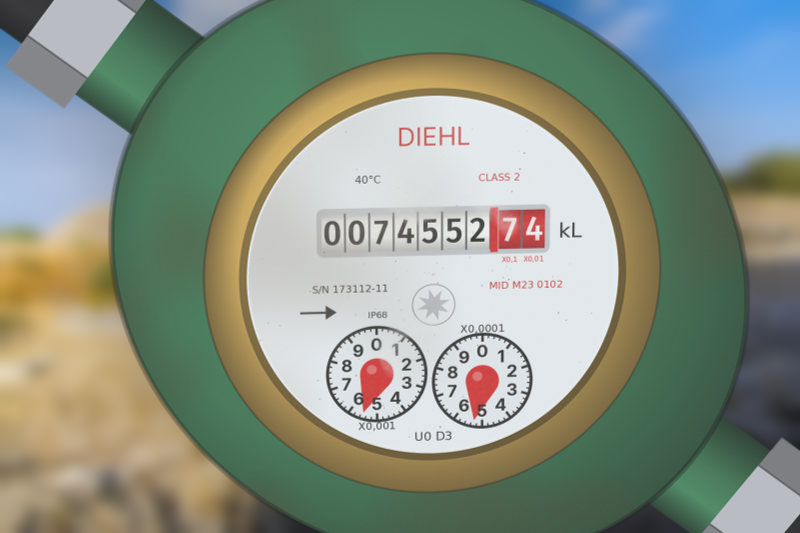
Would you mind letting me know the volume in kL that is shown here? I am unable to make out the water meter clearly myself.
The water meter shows 74552.7455 kL
